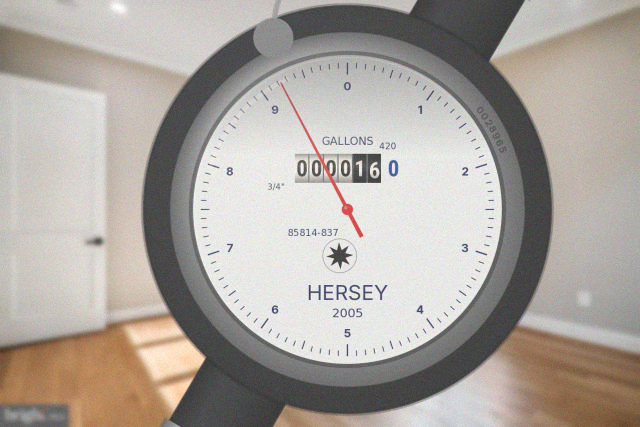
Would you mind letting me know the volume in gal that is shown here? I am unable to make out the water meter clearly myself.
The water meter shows 159.2 gal
